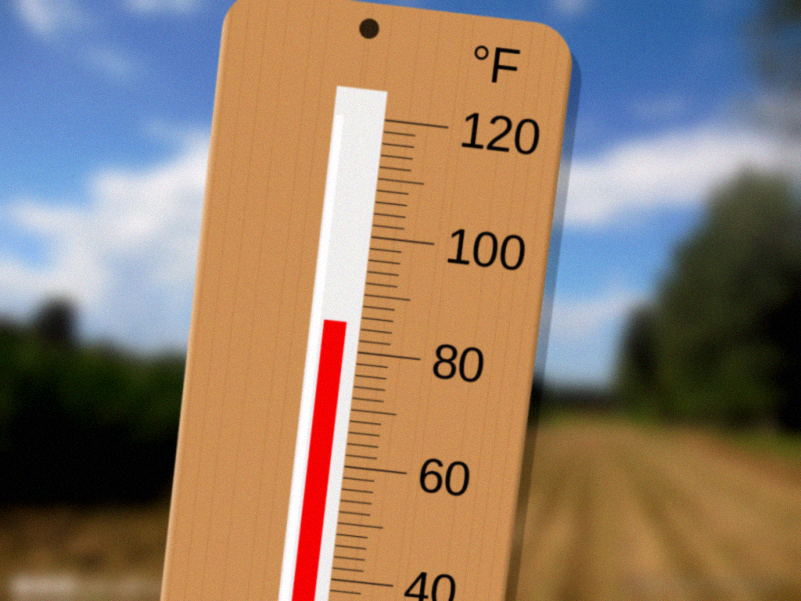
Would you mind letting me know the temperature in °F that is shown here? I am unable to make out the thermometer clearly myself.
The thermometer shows 85 °F
